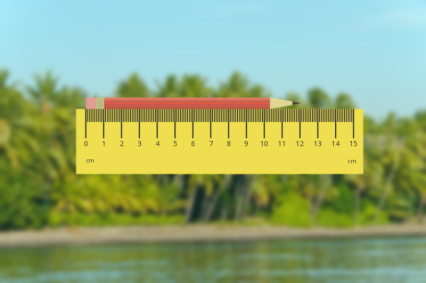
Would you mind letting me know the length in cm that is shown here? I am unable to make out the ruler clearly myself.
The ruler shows 12 cm
